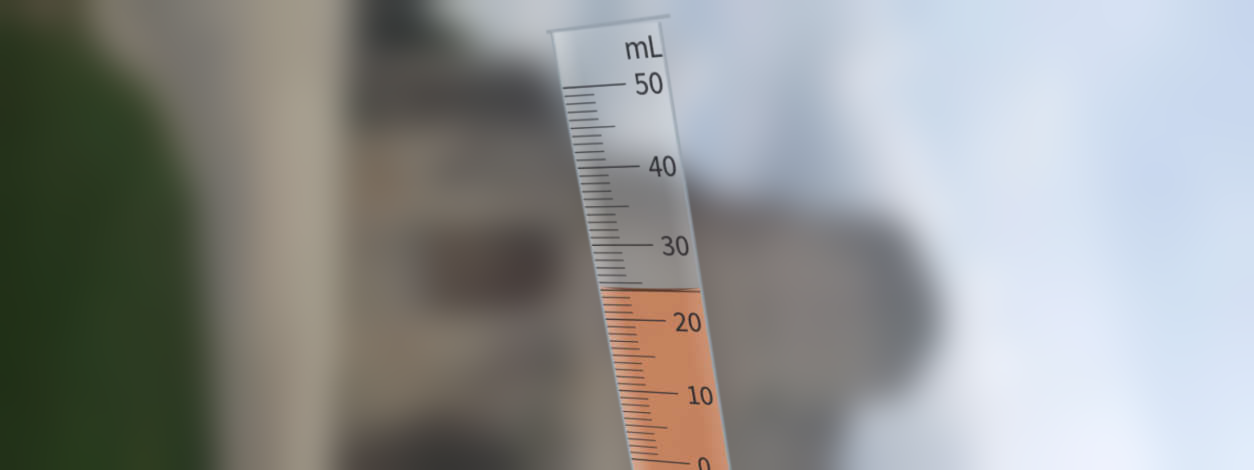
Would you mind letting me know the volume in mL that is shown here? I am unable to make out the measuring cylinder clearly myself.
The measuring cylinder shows 24 mL
